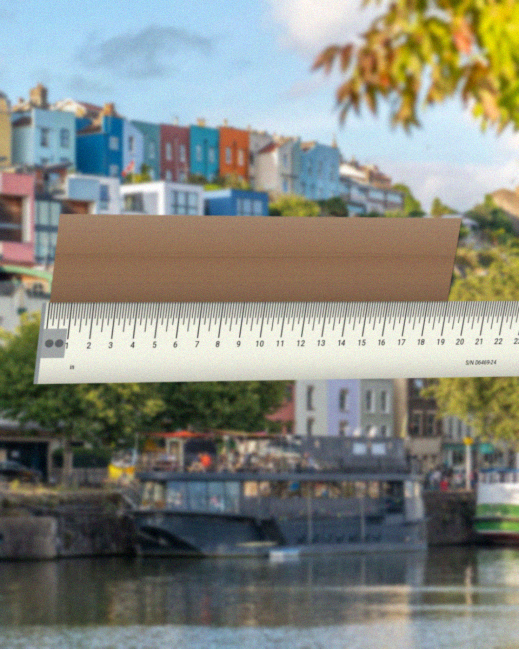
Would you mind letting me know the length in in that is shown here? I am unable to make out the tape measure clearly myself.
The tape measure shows 19 in
